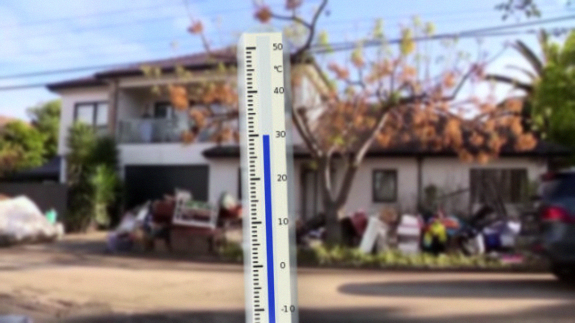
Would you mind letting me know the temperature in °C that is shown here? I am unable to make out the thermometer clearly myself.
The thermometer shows 30 °C
